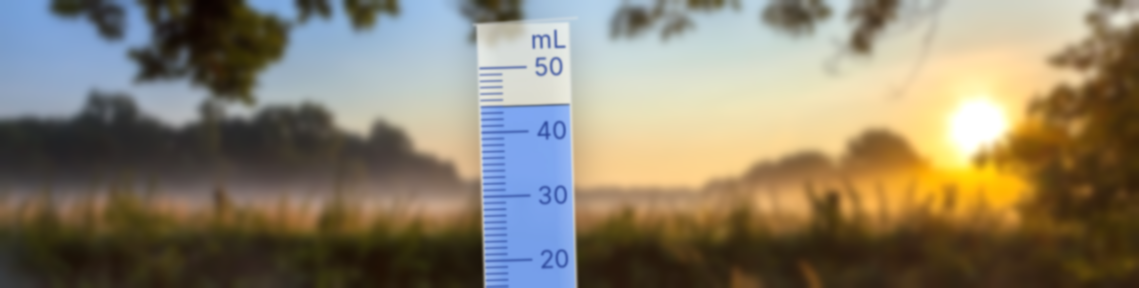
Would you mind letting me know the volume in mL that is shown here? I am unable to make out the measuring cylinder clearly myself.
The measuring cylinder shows 44 mL
